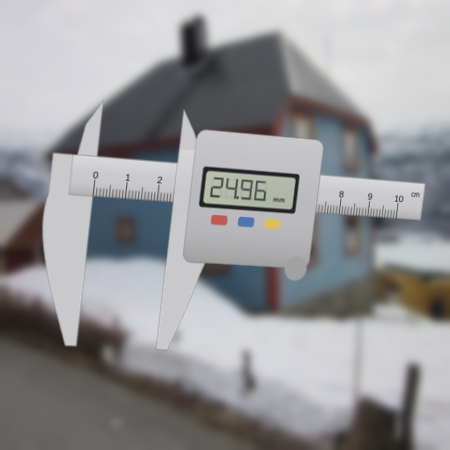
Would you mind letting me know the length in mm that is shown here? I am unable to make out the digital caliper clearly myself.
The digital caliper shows 24.96 mm
